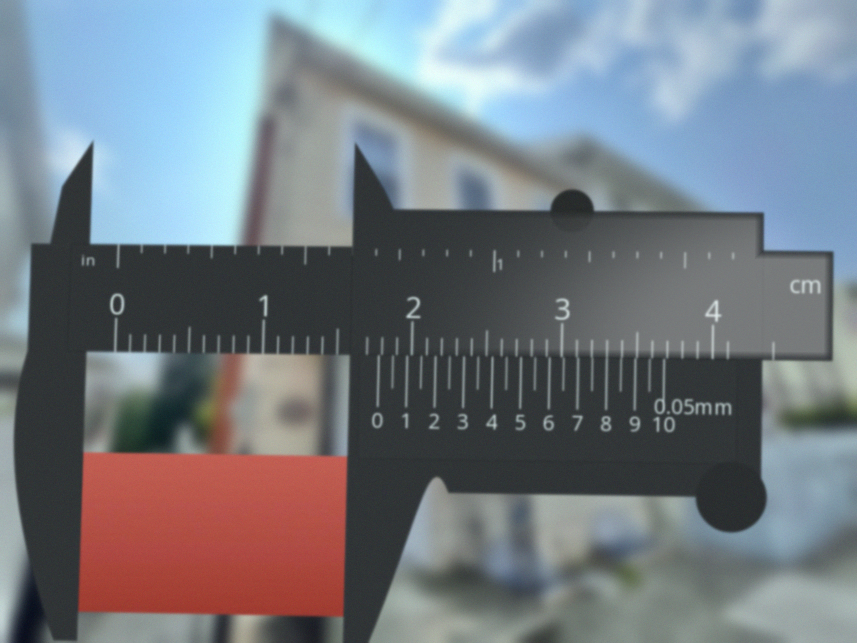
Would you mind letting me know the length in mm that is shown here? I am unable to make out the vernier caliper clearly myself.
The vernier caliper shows 17.8 mm
